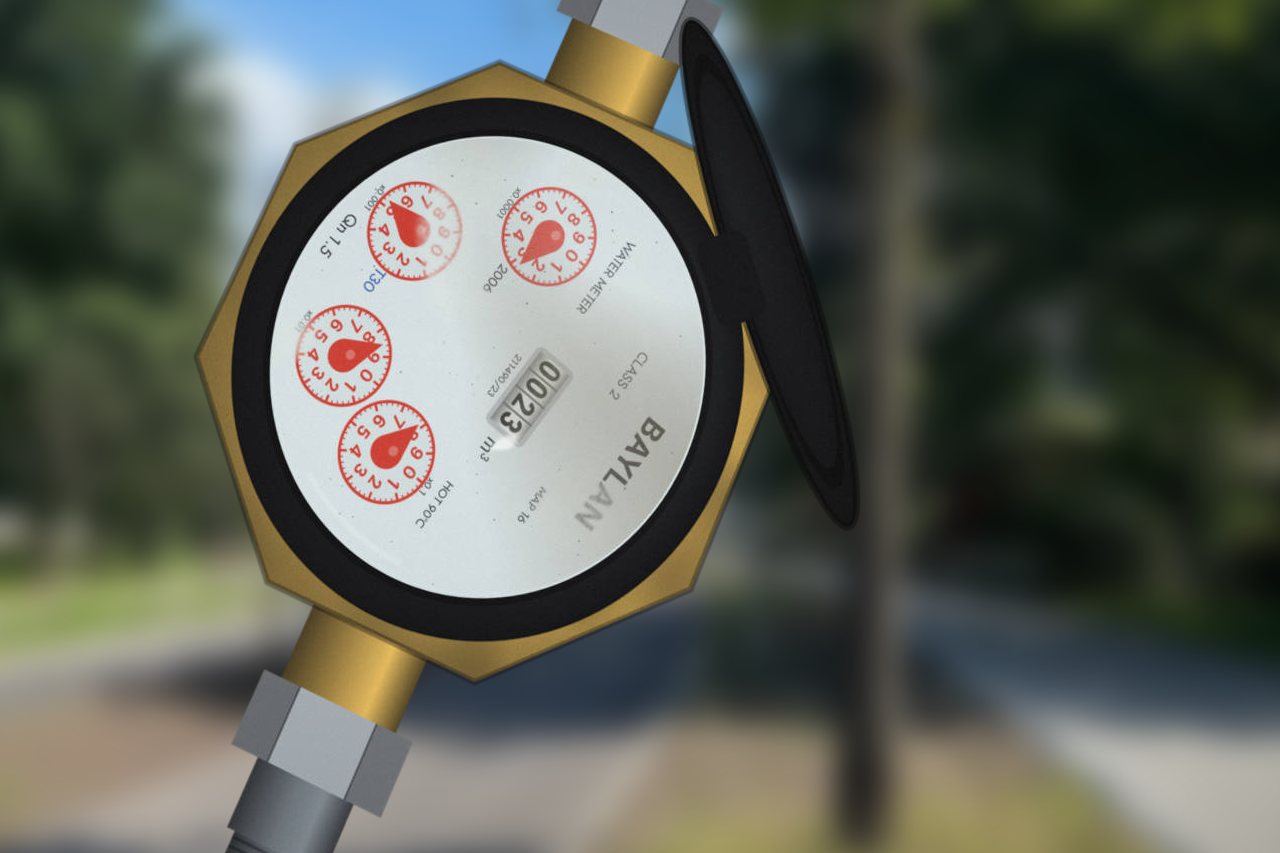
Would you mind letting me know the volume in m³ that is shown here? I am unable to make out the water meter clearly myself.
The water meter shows 23.7852 m³
